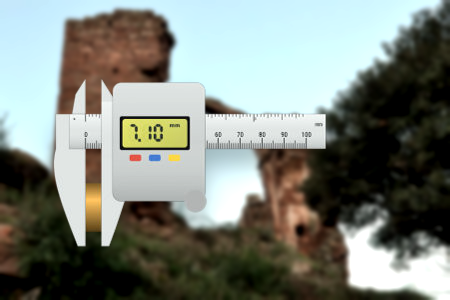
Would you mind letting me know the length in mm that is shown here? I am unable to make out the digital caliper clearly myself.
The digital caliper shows 7.10 mm
